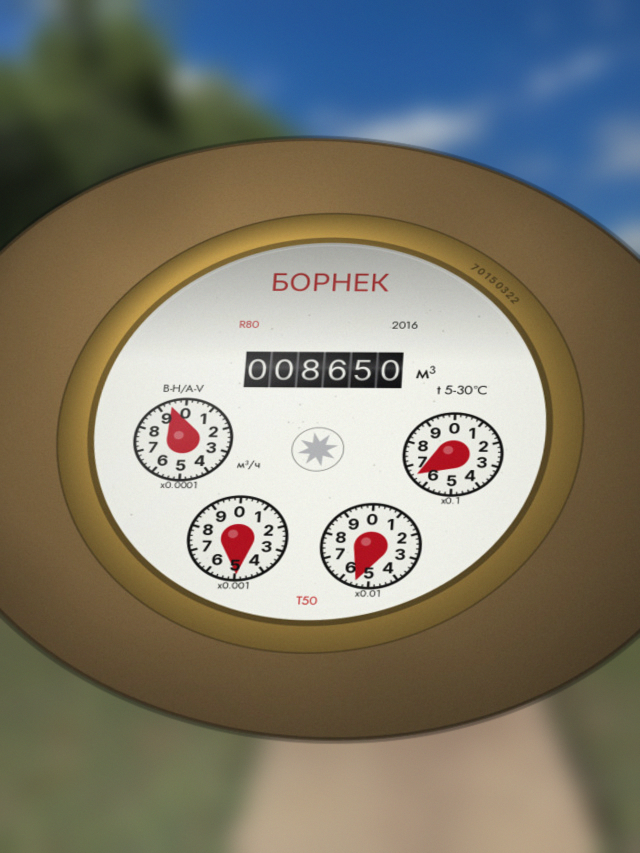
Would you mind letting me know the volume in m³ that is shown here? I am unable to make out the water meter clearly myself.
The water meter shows 8650.6549 m³
